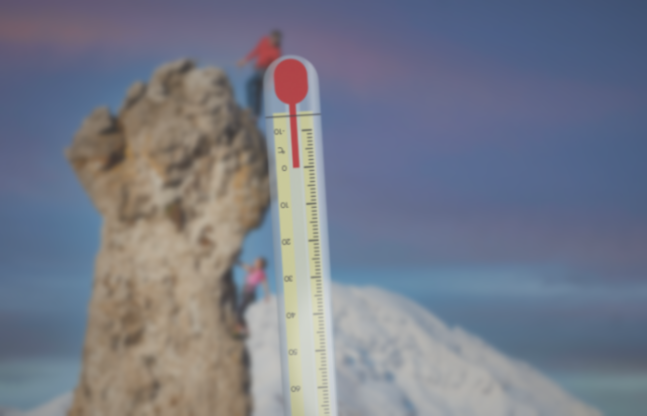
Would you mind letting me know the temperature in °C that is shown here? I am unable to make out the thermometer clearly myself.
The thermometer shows 0 °C
